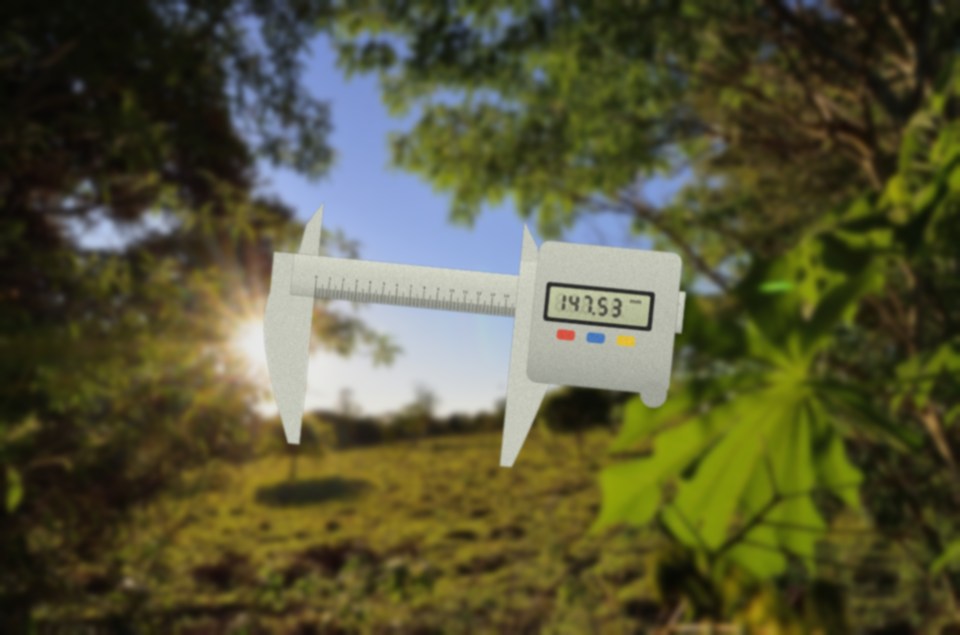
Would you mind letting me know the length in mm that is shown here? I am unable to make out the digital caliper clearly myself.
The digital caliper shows 147.53 mm
